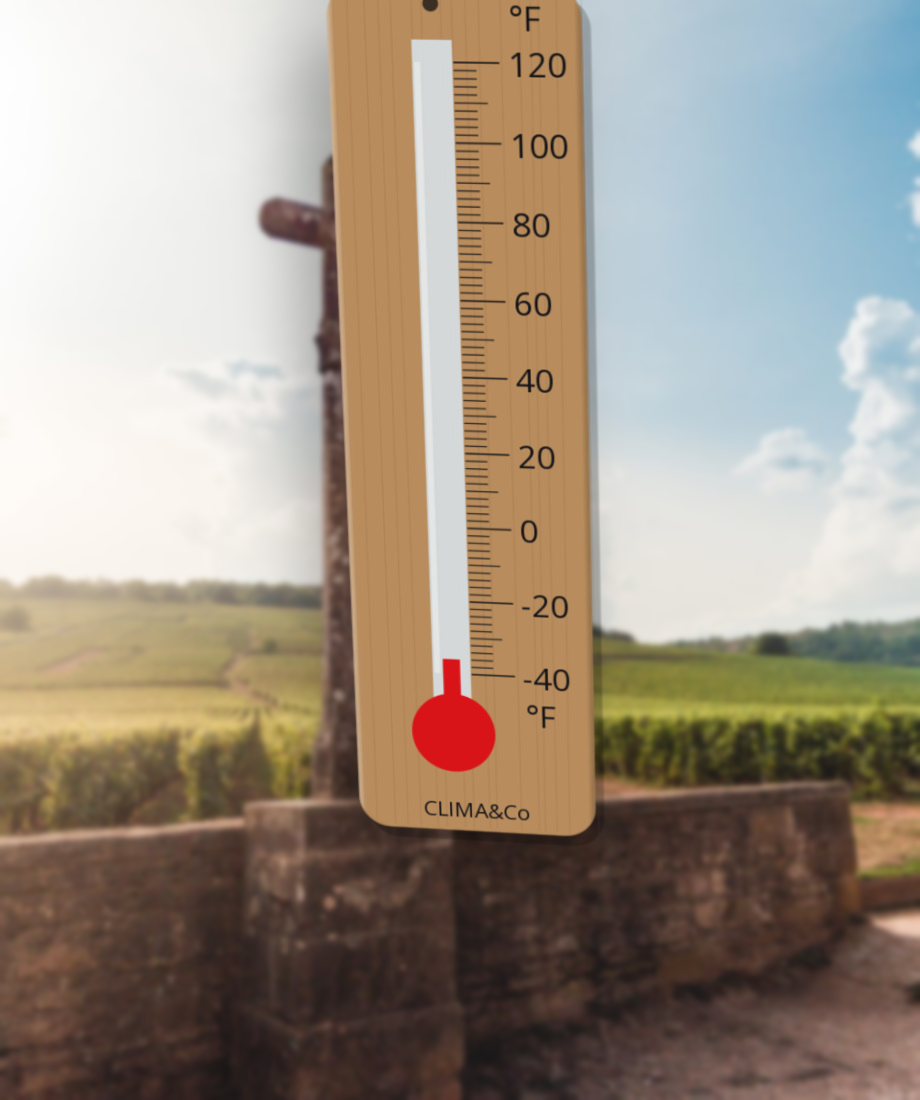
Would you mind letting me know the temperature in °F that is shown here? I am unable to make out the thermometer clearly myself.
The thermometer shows -36 °F
